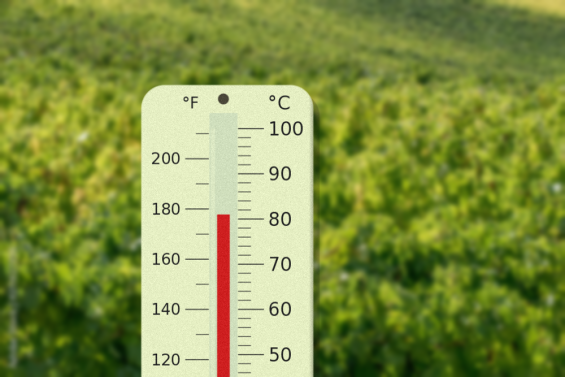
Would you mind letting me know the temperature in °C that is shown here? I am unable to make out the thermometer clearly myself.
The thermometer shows 81 °C
